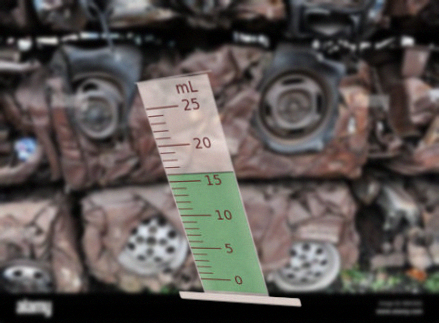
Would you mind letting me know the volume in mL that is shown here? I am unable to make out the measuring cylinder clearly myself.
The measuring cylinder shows 16 mL
